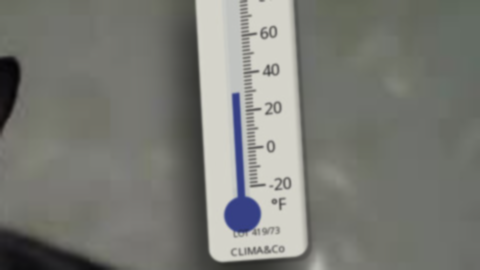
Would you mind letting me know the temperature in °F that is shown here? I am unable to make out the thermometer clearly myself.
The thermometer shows 30 °F
